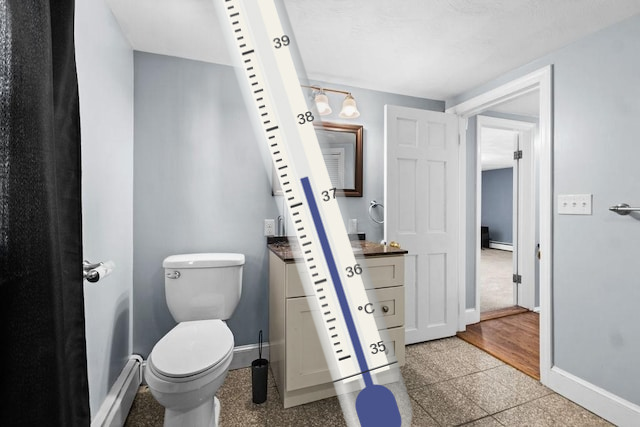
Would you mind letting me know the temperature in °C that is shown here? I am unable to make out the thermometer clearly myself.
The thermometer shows 37.3 °C
